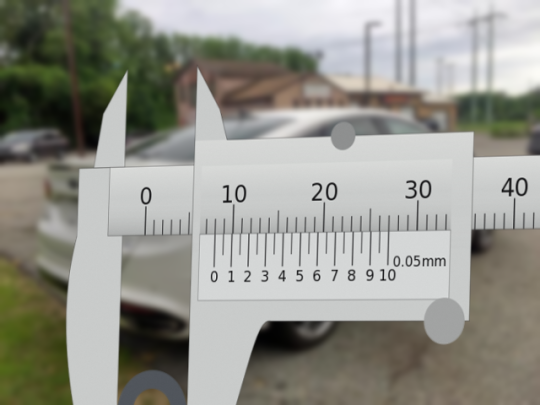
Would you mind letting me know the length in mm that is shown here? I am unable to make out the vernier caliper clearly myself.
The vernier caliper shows 8.0 mm
